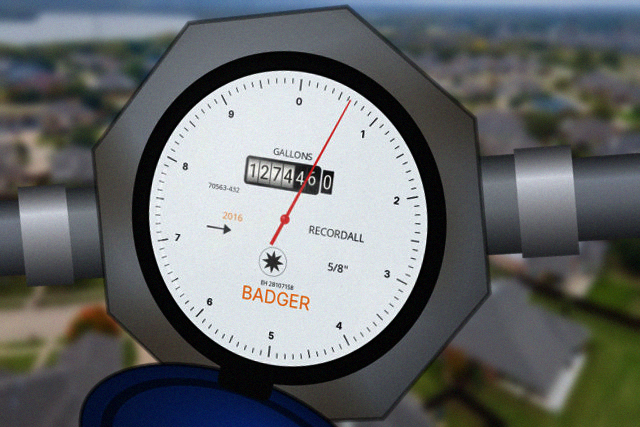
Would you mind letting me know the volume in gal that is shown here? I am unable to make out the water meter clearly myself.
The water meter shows 1274460.6 gal
